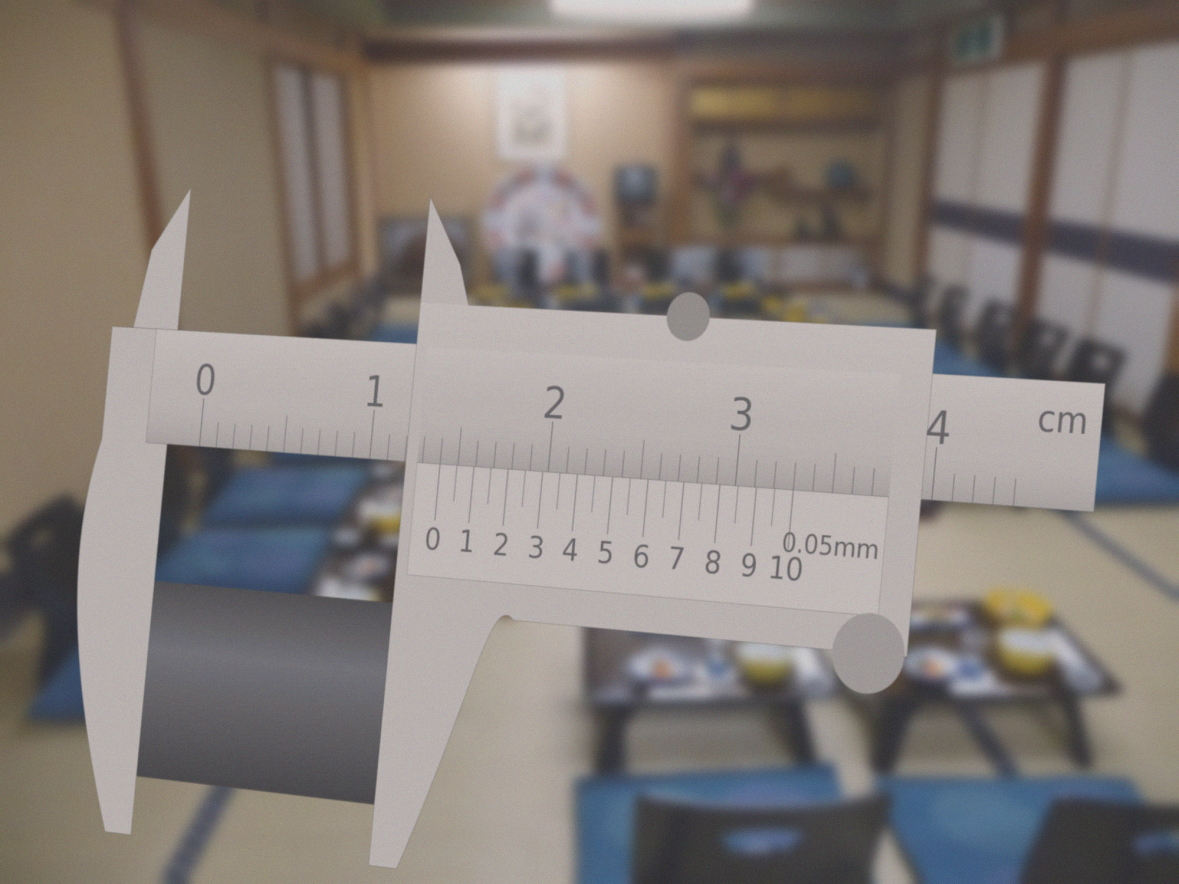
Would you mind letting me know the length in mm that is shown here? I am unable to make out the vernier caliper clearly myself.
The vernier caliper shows 14.0 mm
